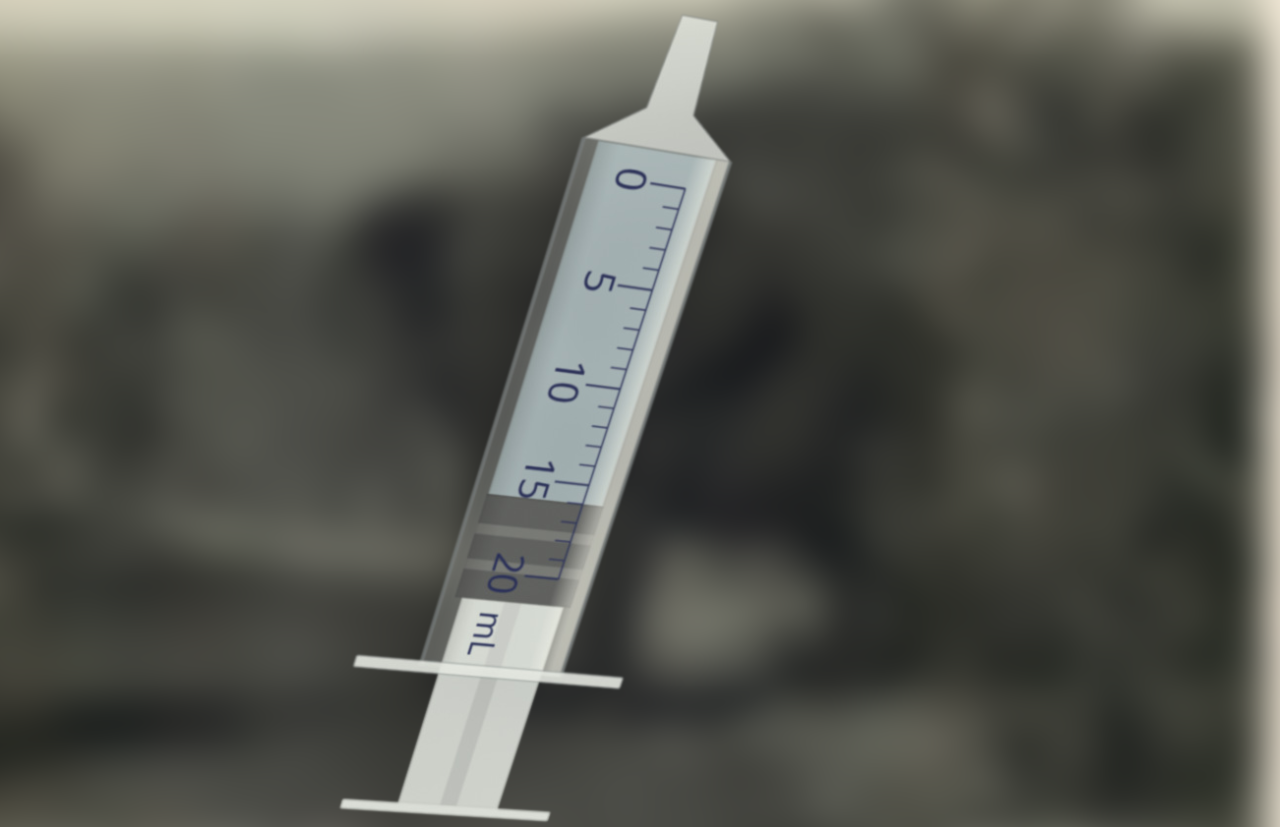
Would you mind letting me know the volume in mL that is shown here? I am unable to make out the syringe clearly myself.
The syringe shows 16 mL
